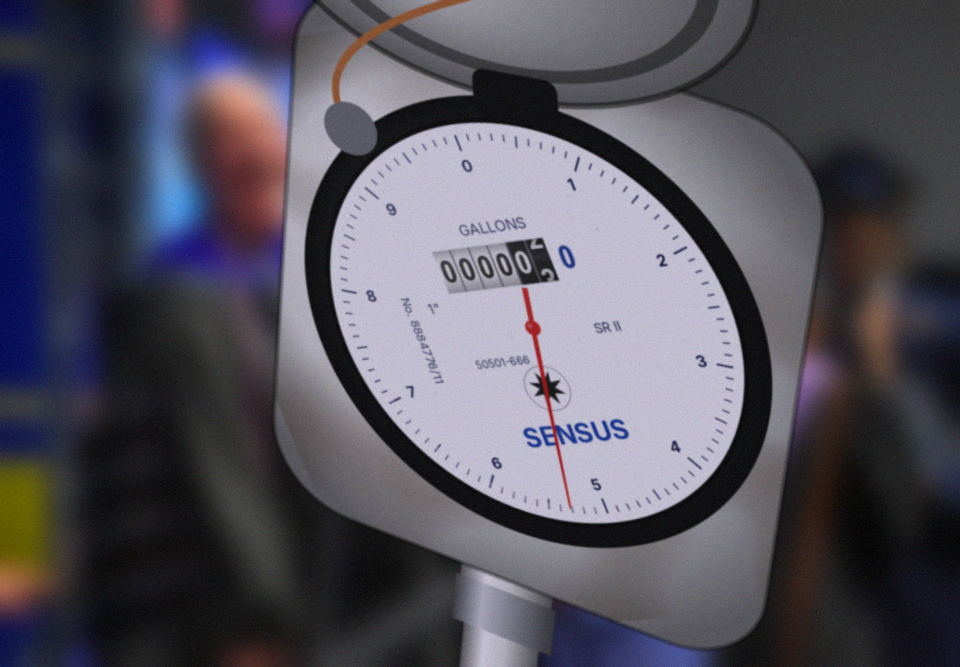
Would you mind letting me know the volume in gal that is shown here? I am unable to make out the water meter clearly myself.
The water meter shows 25.3 gal
